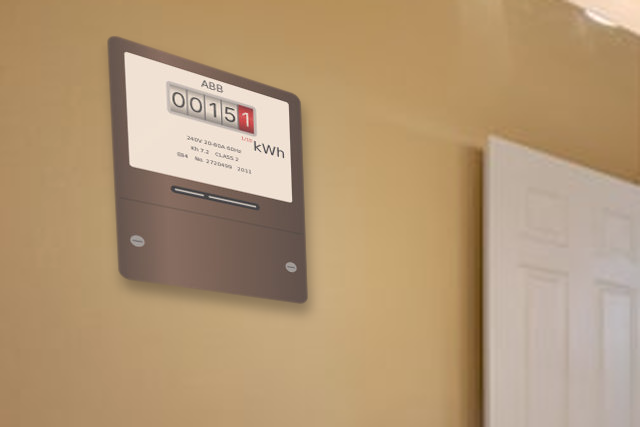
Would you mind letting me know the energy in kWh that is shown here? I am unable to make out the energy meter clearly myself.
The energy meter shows 15.1 kWh
